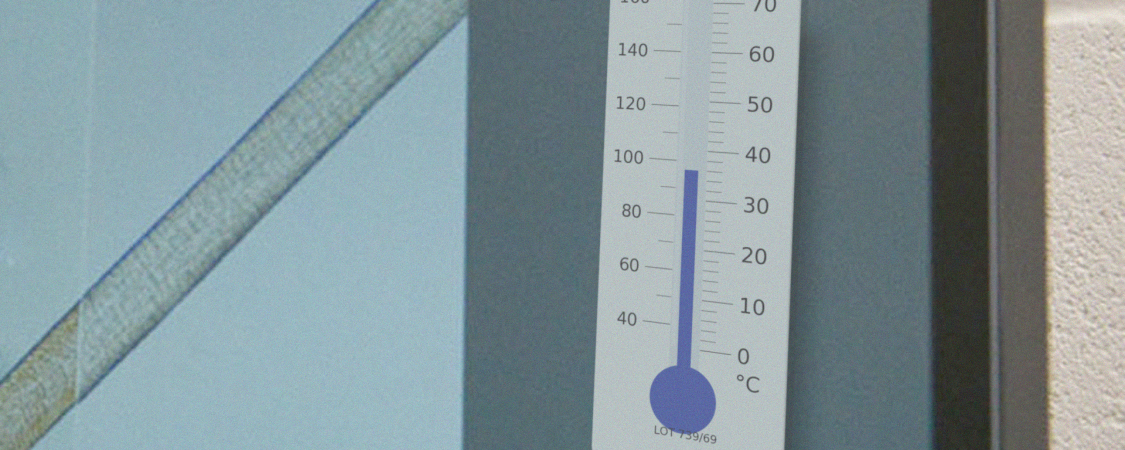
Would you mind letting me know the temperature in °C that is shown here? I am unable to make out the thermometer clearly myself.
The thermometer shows 36 °C
